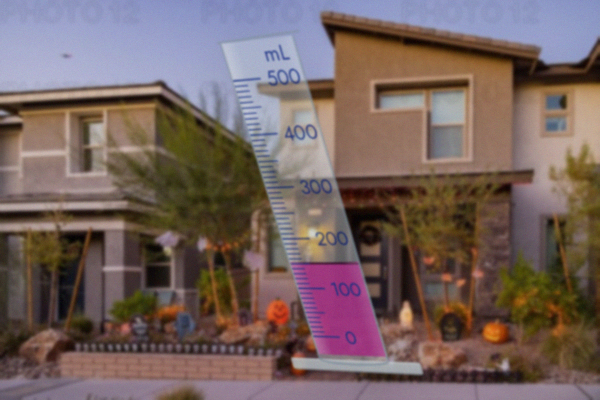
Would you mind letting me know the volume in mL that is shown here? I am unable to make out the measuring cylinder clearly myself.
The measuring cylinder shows 150 mL
